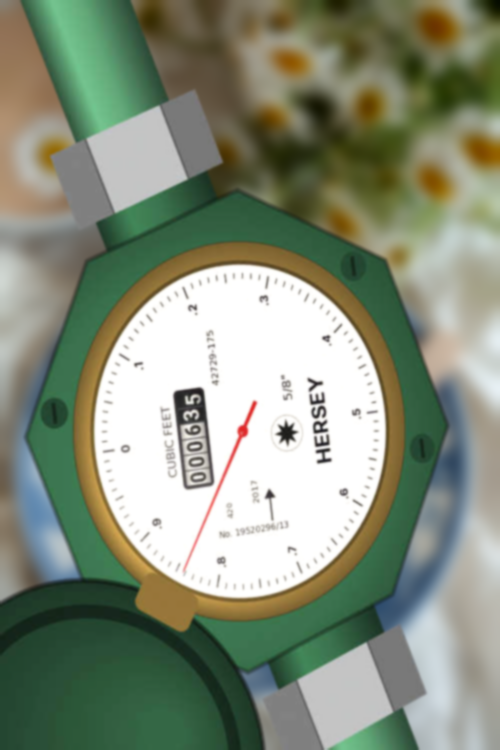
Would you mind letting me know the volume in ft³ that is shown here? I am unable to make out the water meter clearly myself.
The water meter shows 634.84 ft³
